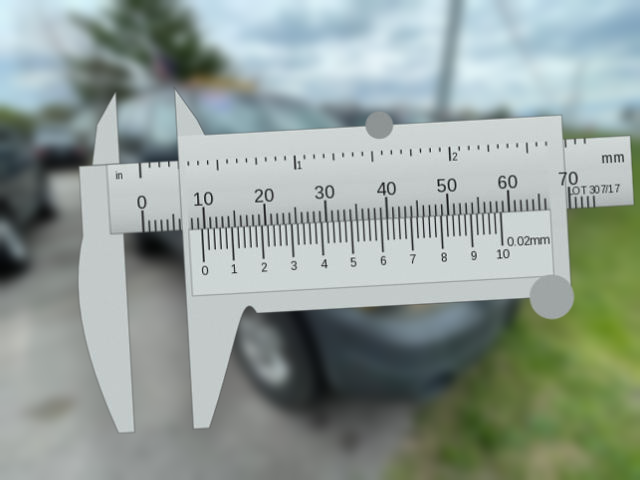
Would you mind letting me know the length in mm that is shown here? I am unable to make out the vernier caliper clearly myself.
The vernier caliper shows 9.6 mm
